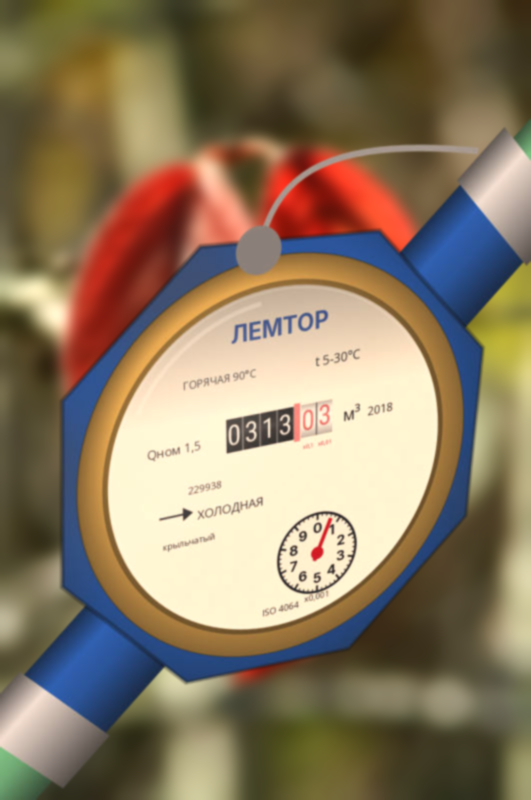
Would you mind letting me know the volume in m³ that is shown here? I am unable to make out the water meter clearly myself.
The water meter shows 313.030 m³
